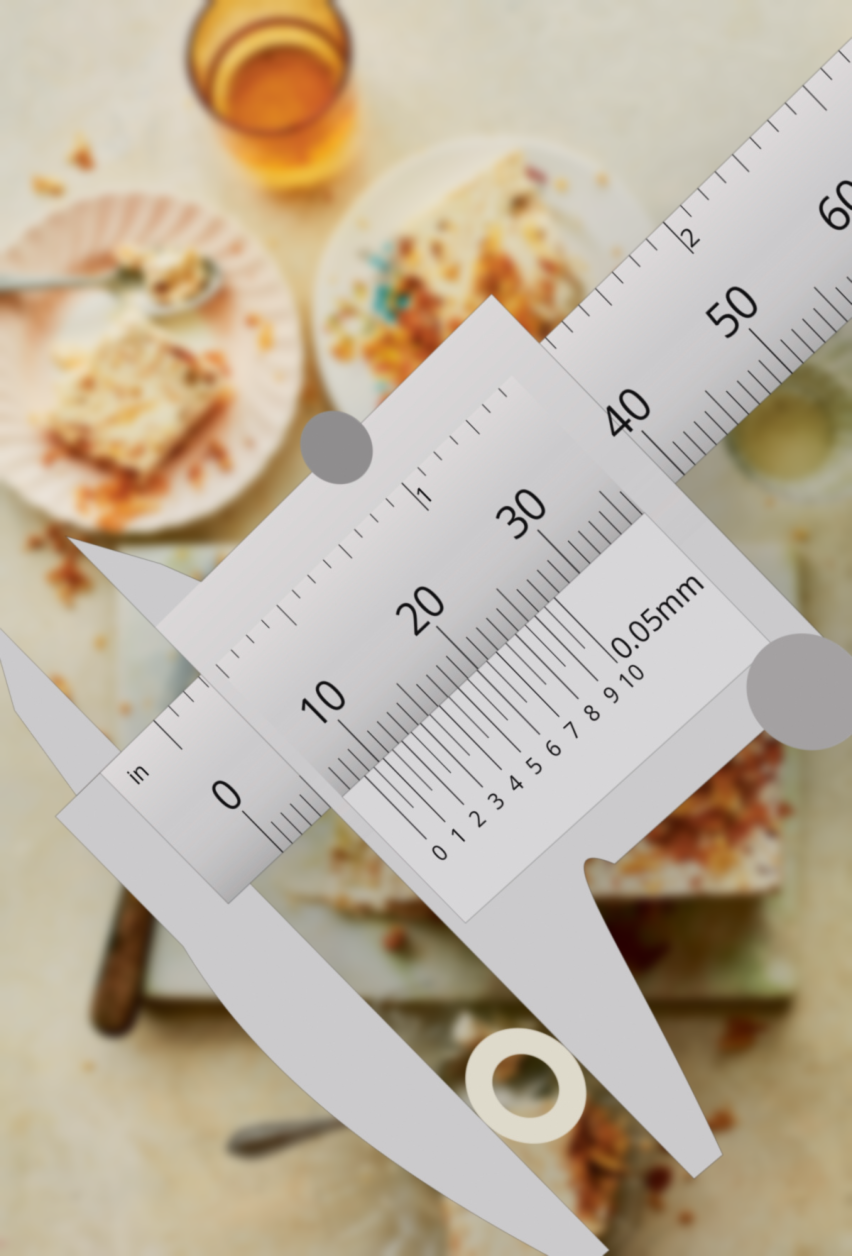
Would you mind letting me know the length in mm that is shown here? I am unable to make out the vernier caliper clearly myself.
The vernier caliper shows 8.5 mm
